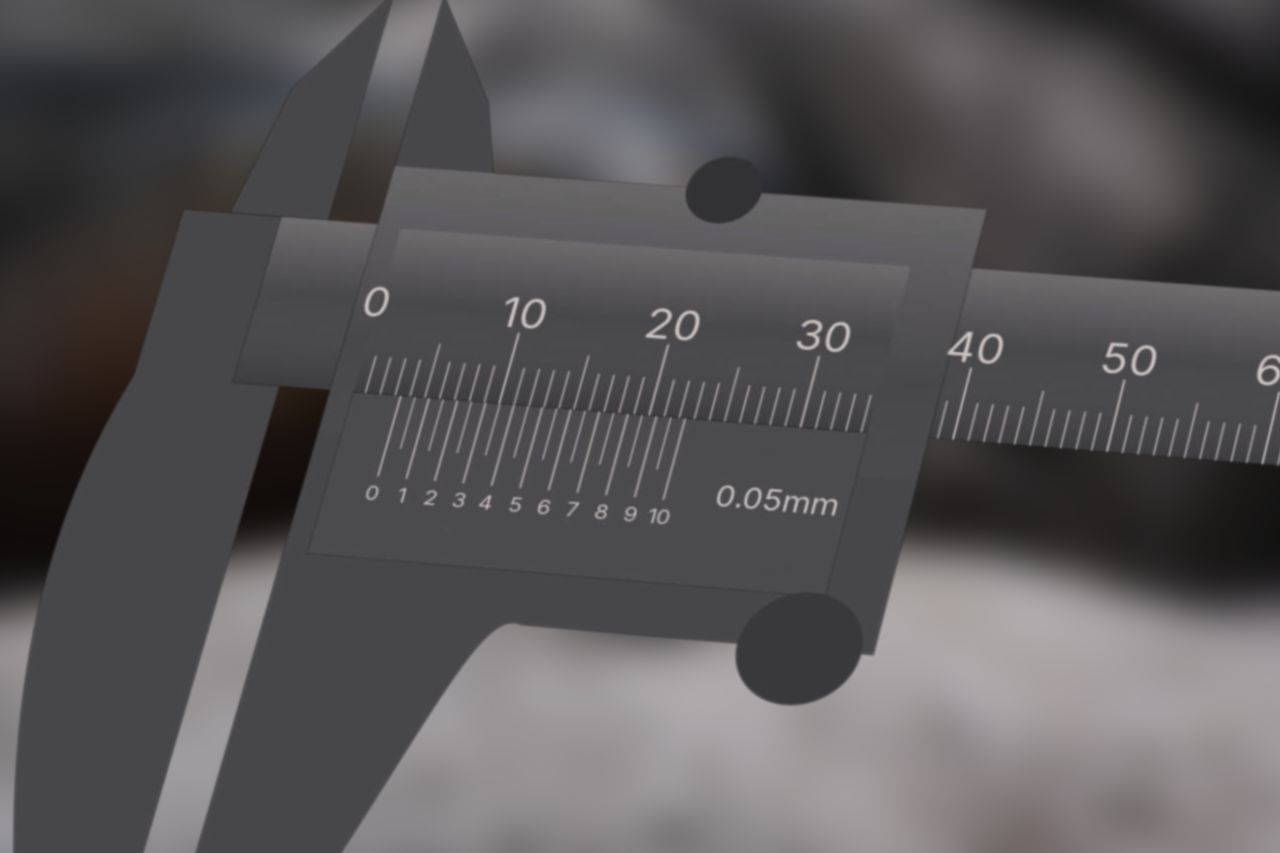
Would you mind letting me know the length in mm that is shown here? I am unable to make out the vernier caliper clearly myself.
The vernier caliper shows 3.4 mm
